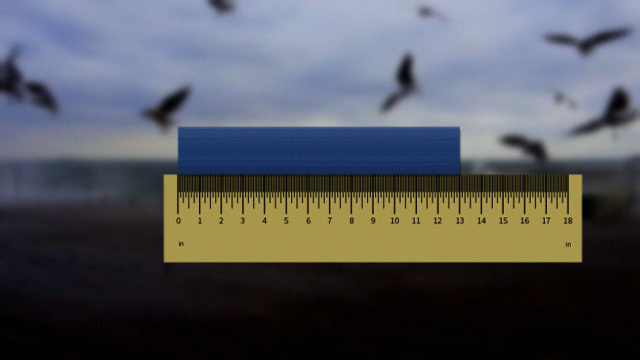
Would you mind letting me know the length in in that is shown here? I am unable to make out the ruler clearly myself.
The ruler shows 13 in
